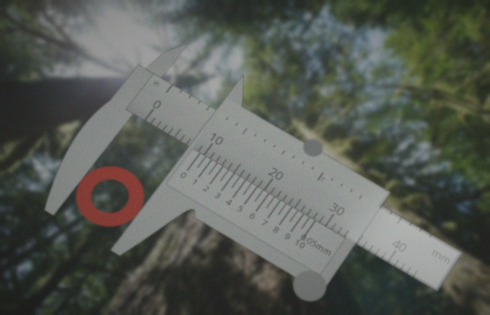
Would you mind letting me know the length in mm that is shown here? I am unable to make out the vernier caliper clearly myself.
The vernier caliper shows 9.4 mm
